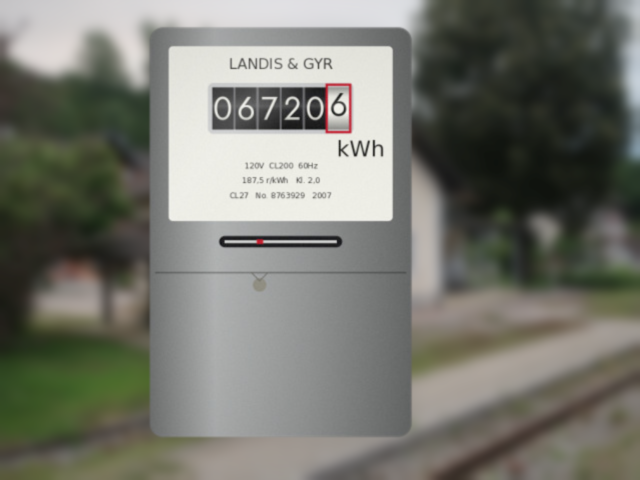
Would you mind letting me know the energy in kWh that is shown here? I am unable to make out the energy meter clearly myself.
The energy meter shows 6720.6 kWh
